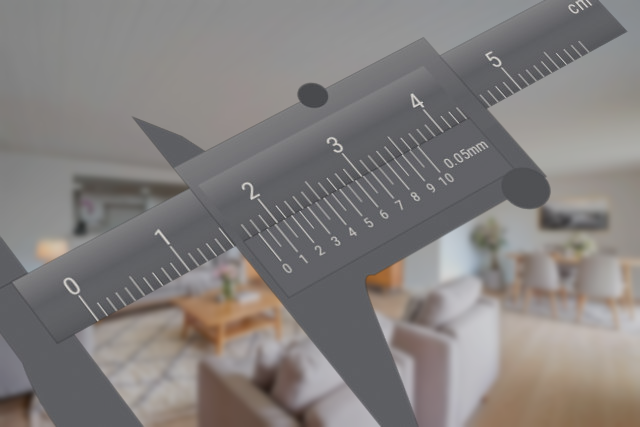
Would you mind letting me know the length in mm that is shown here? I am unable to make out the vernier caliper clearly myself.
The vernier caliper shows 17.8 mm
